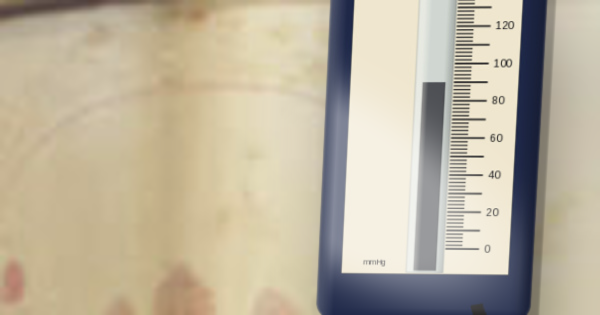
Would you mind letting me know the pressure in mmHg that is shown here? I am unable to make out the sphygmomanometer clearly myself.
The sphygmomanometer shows 90 mmHg
